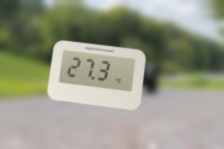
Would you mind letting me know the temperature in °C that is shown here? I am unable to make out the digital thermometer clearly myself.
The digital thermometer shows 27.3 °C
